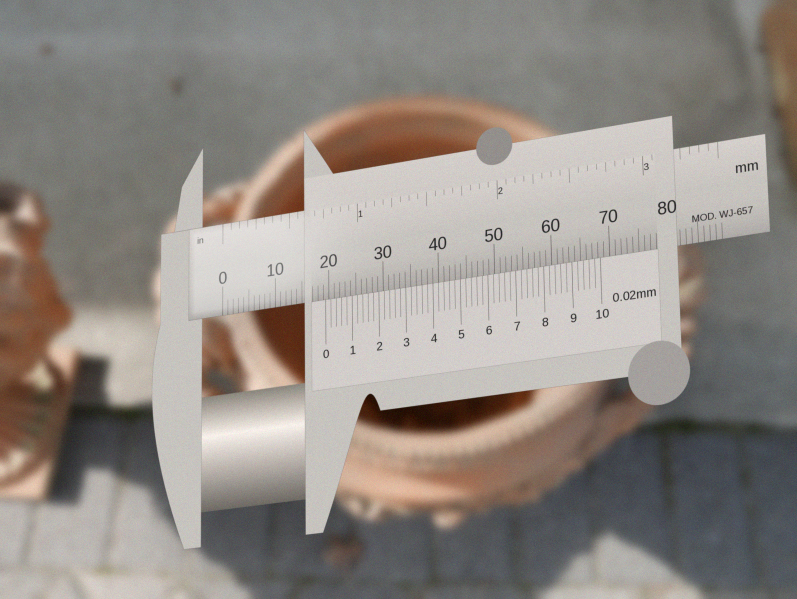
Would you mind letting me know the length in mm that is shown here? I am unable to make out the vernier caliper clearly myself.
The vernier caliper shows 19.4 mm
